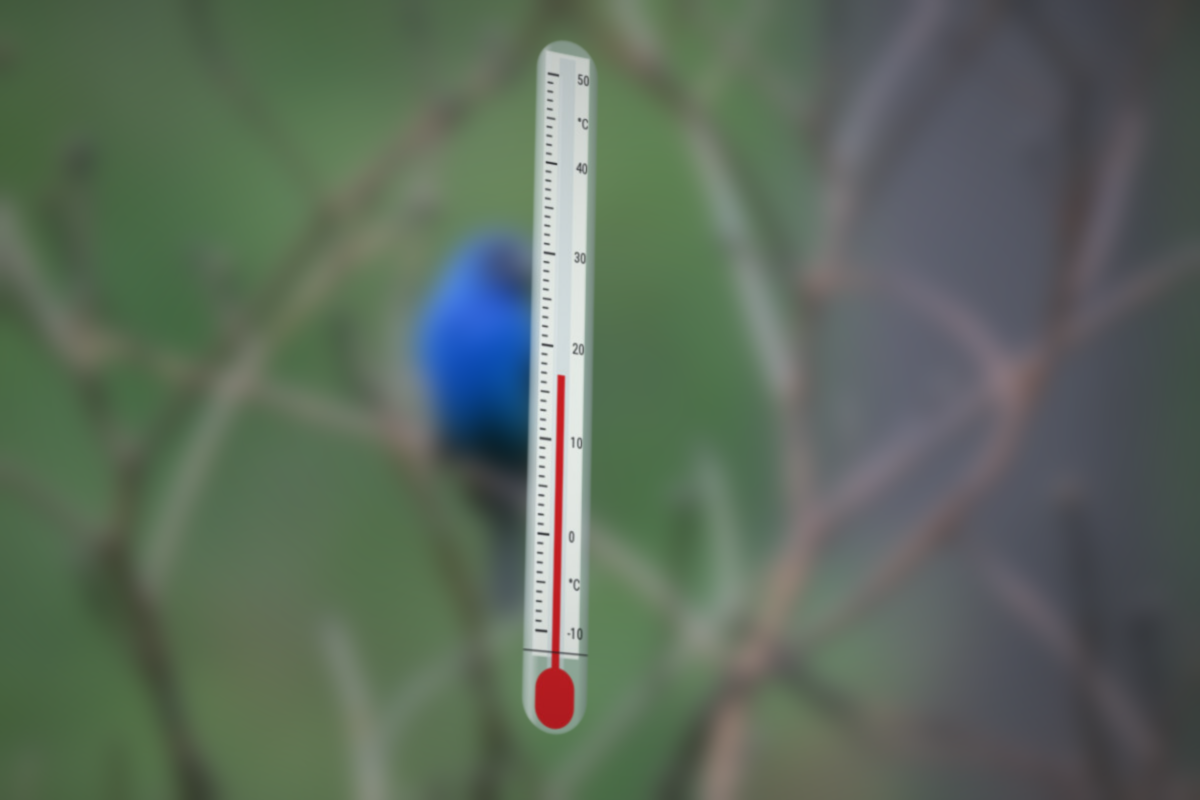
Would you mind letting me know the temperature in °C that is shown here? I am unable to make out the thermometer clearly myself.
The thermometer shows 17 °C
